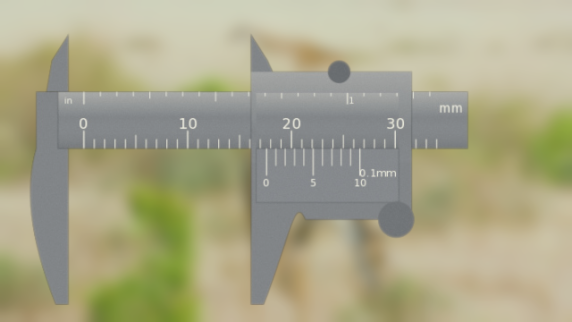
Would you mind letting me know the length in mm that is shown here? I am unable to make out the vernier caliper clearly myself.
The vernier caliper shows 17.6 mm
